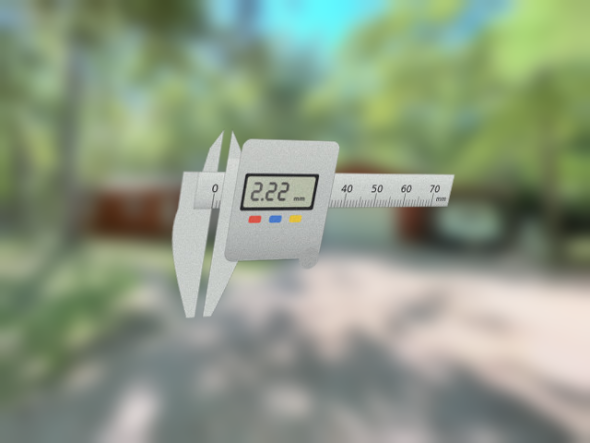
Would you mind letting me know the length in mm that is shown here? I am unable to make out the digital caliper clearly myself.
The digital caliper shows 2.22 mm
